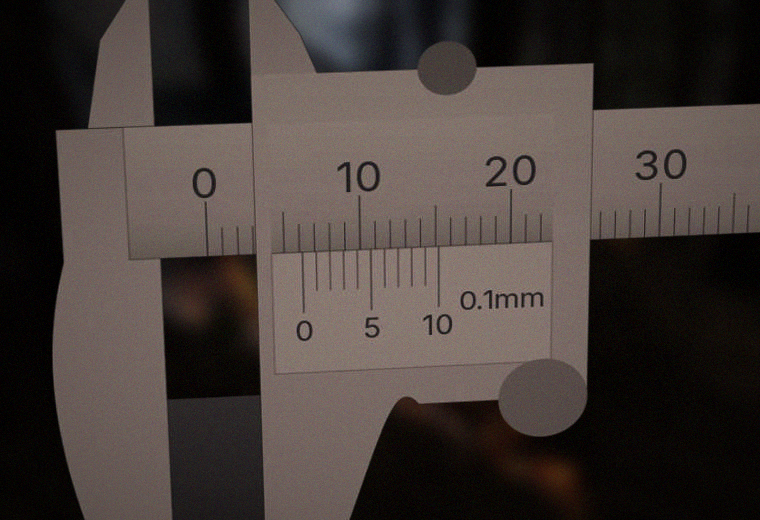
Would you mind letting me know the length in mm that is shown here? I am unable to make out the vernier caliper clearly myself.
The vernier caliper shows 6.2 mm
